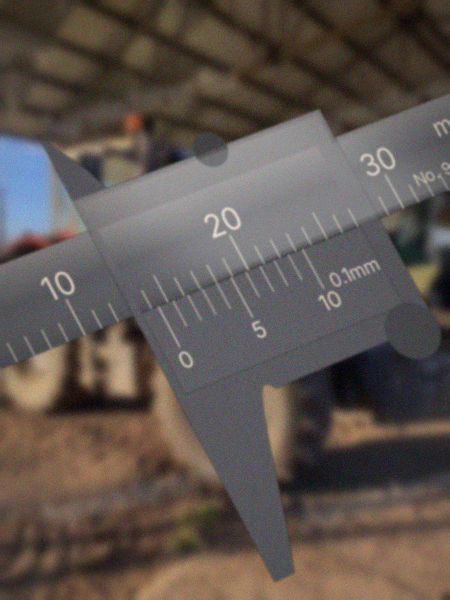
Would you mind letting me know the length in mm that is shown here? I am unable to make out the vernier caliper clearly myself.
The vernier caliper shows 14.4 mm
